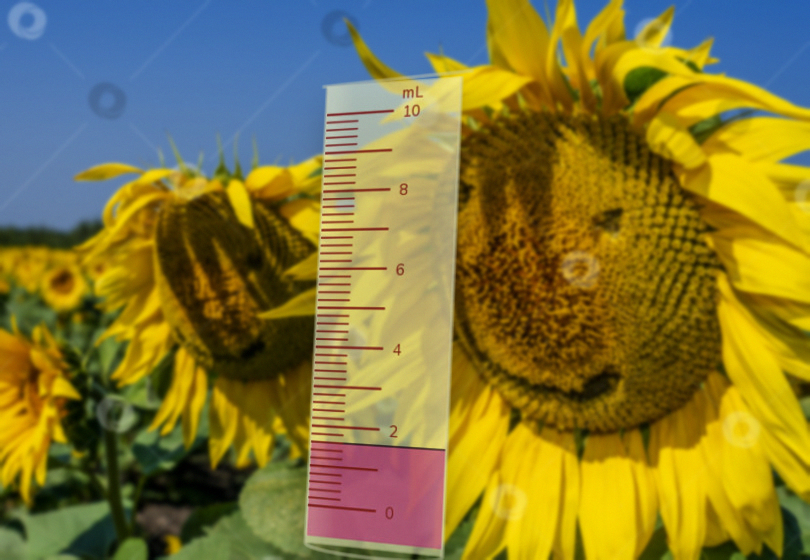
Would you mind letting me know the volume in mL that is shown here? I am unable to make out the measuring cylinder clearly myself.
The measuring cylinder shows 1.6 mL
